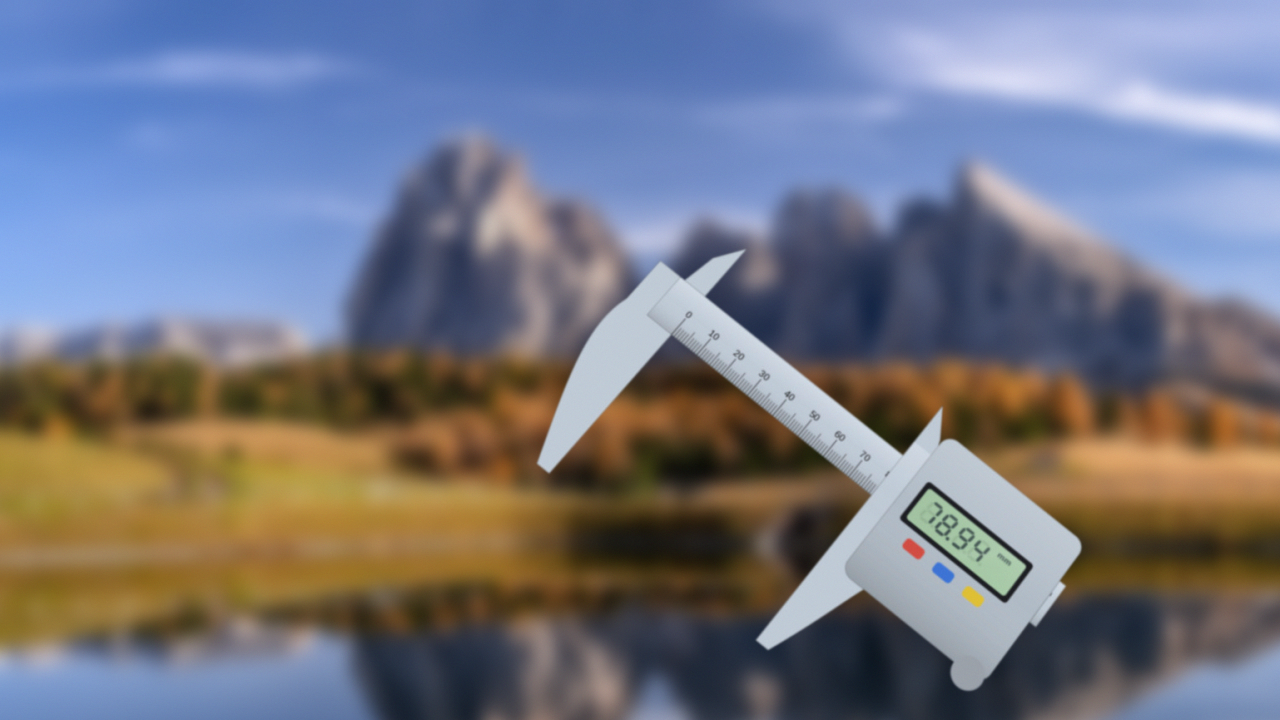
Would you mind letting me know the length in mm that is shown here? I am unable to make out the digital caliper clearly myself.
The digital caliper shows 78.94 mm
